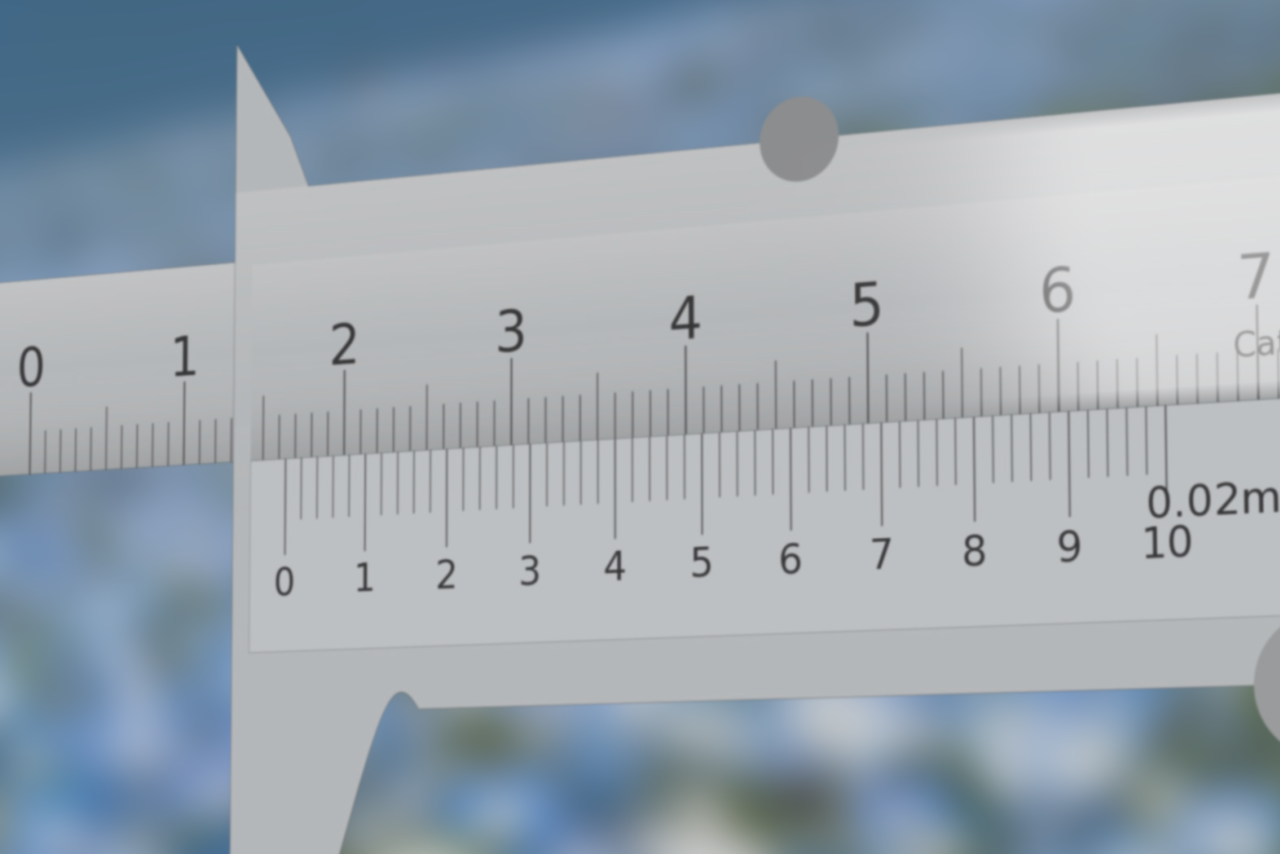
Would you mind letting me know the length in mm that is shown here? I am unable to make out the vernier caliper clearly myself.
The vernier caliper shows 16.4 mm
